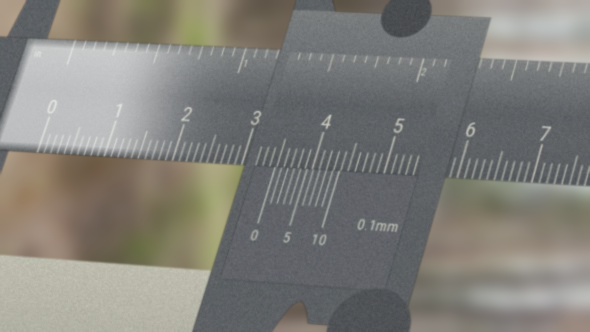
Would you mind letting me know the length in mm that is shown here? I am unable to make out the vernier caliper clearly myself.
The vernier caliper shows 34.8 mm
